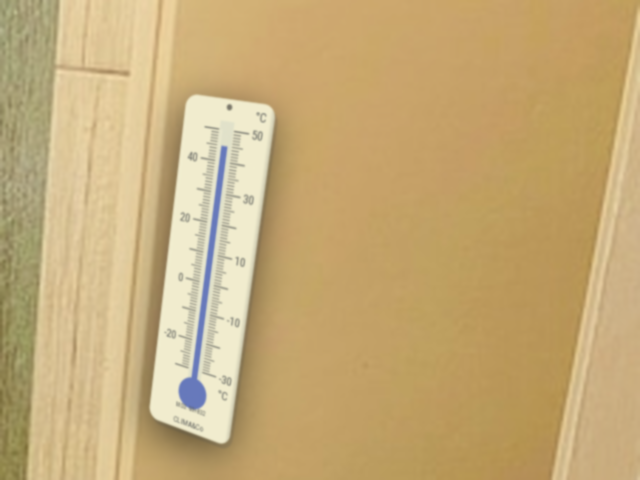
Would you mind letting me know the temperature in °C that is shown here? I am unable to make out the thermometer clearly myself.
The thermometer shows 45 °C
